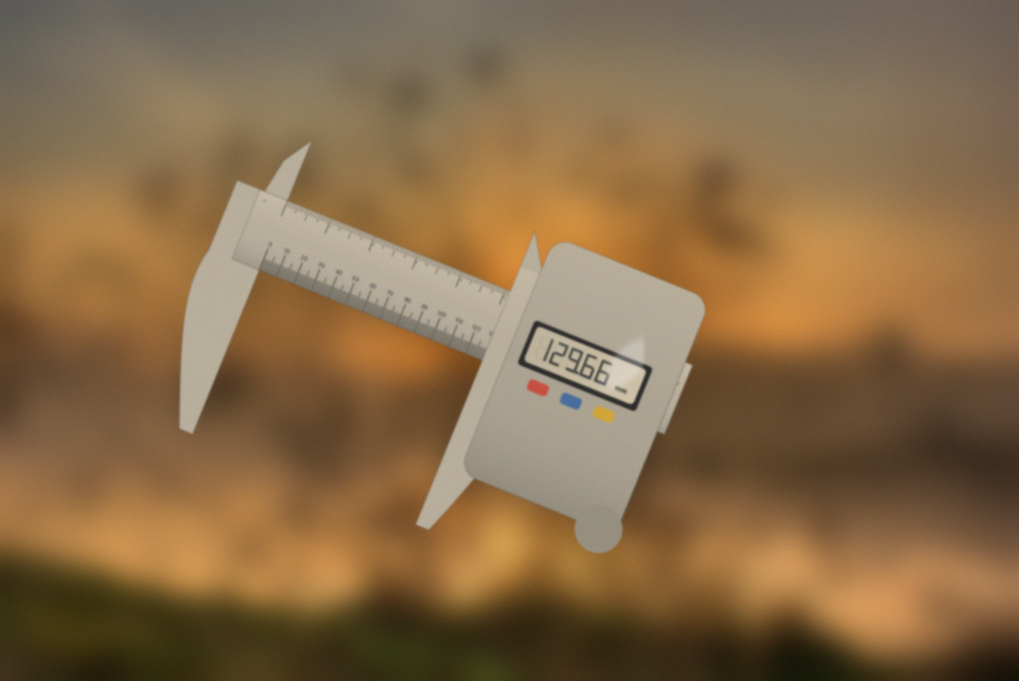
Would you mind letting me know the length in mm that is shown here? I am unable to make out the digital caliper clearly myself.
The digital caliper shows 129.66 mm
